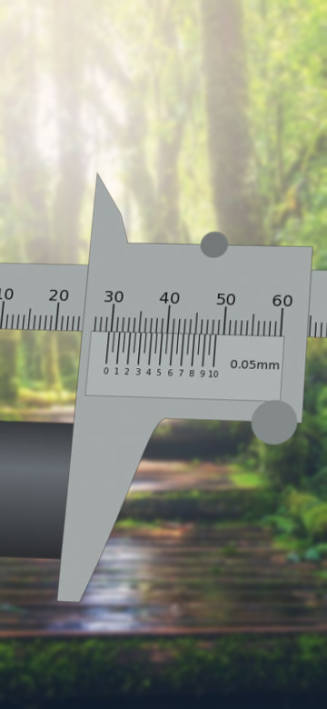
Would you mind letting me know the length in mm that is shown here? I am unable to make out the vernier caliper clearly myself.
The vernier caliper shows 29.6 mm
